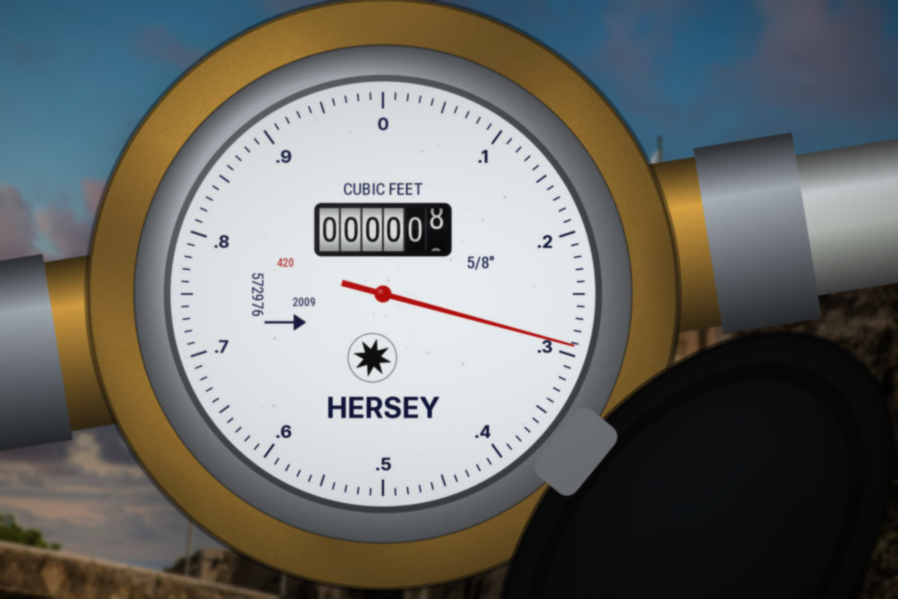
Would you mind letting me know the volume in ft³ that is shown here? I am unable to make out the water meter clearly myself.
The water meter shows 8.29 ft³
